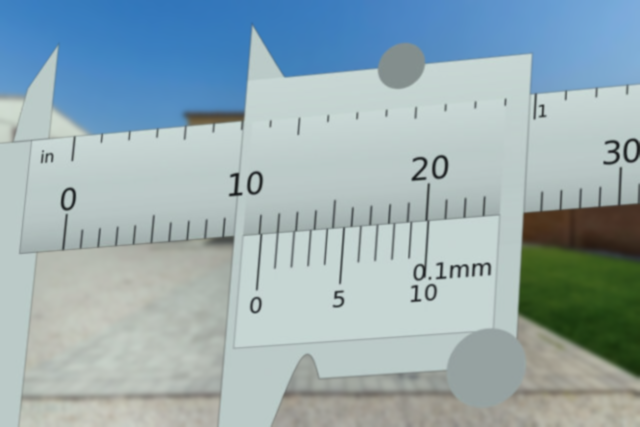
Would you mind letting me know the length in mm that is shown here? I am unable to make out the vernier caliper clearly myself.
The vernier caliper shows 11.1 mm
